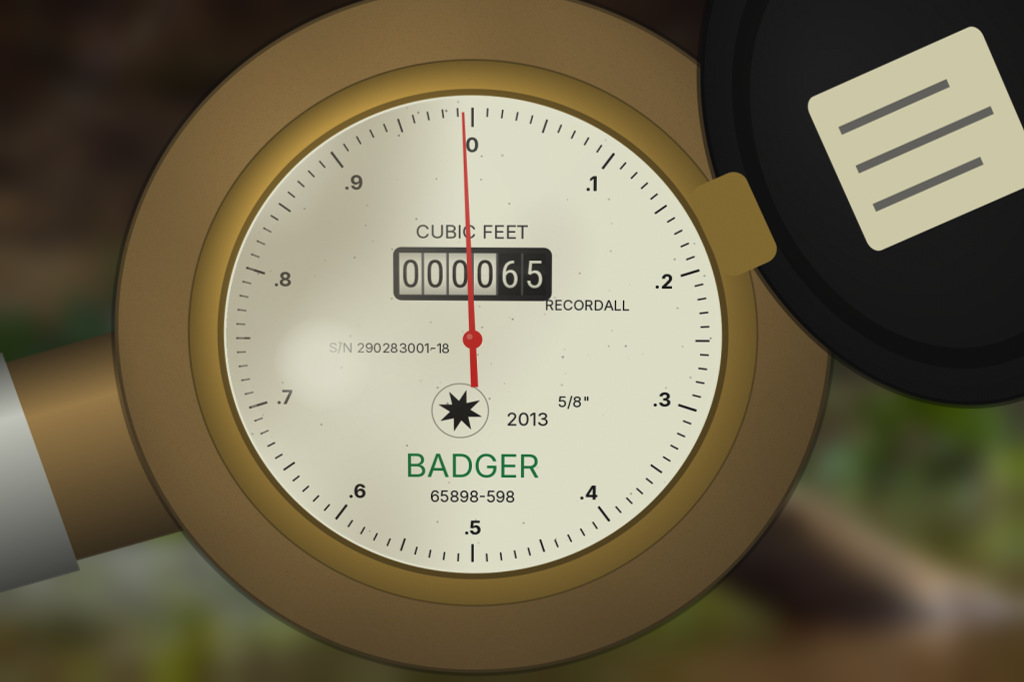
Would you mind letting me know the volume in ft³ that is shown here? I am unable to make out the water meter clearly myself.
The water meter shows 64.99 ft³
